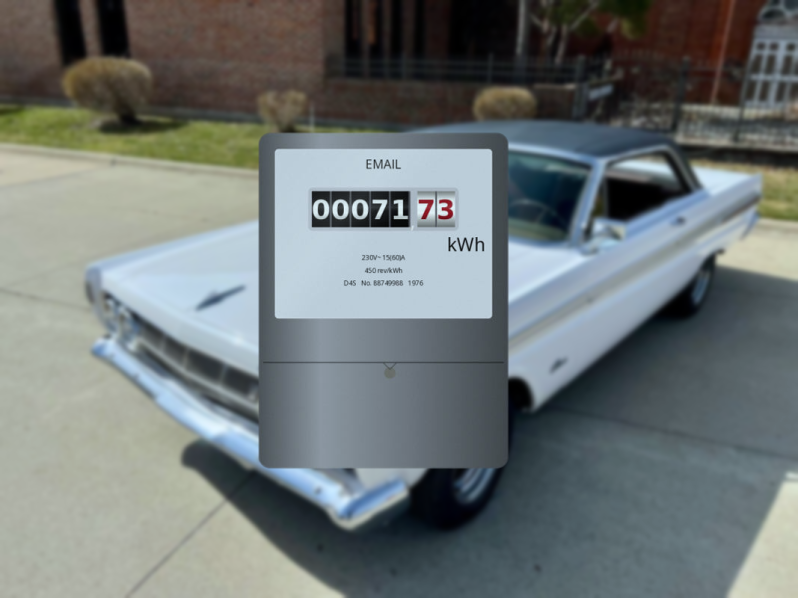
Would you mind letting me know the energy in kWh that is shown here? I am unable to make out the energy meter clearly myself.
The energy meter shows 71.73 kWh
